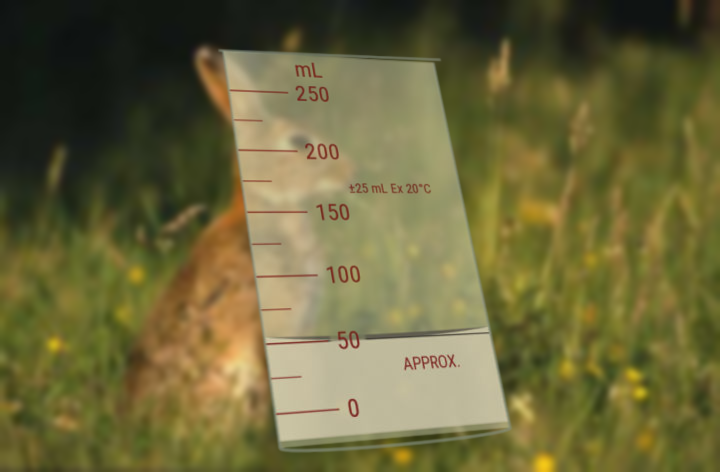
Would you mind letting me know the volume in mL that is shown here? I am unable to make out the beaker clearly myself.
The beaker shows 50 mL
